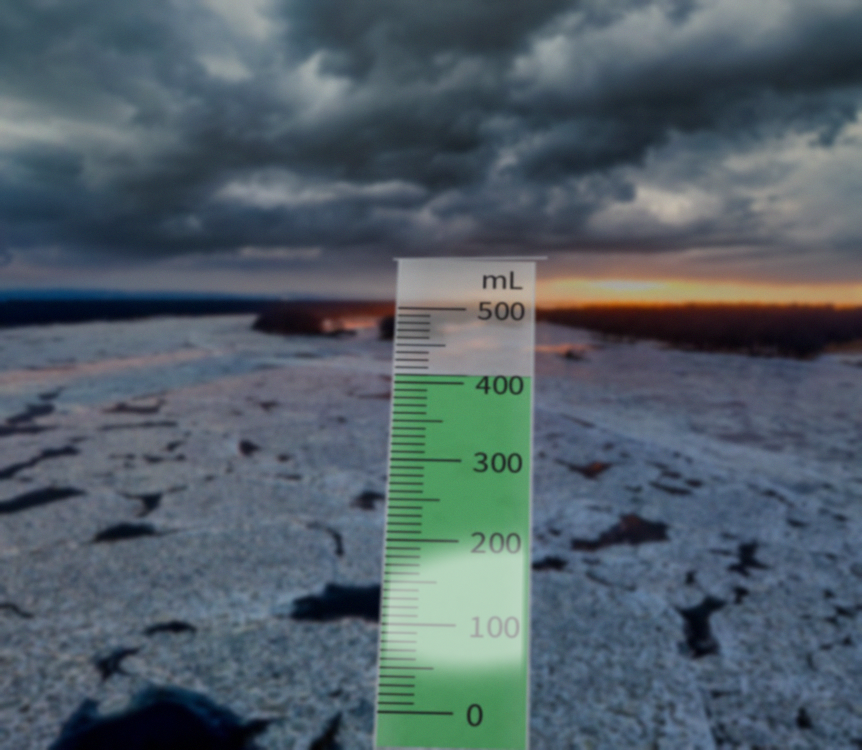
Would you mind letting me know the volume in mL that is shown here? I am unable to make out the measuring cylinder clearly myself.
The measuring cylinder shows 410 mL
